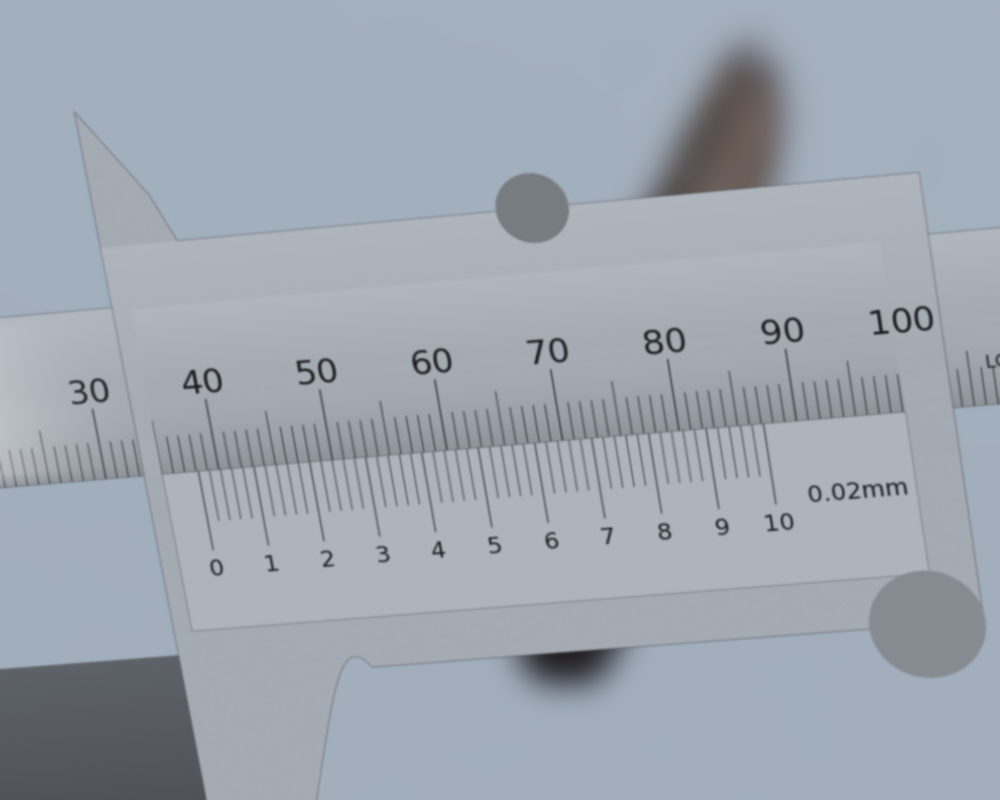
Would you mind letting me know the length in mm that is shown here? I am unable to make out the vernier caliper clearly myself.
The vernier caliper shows 38.2 mm
